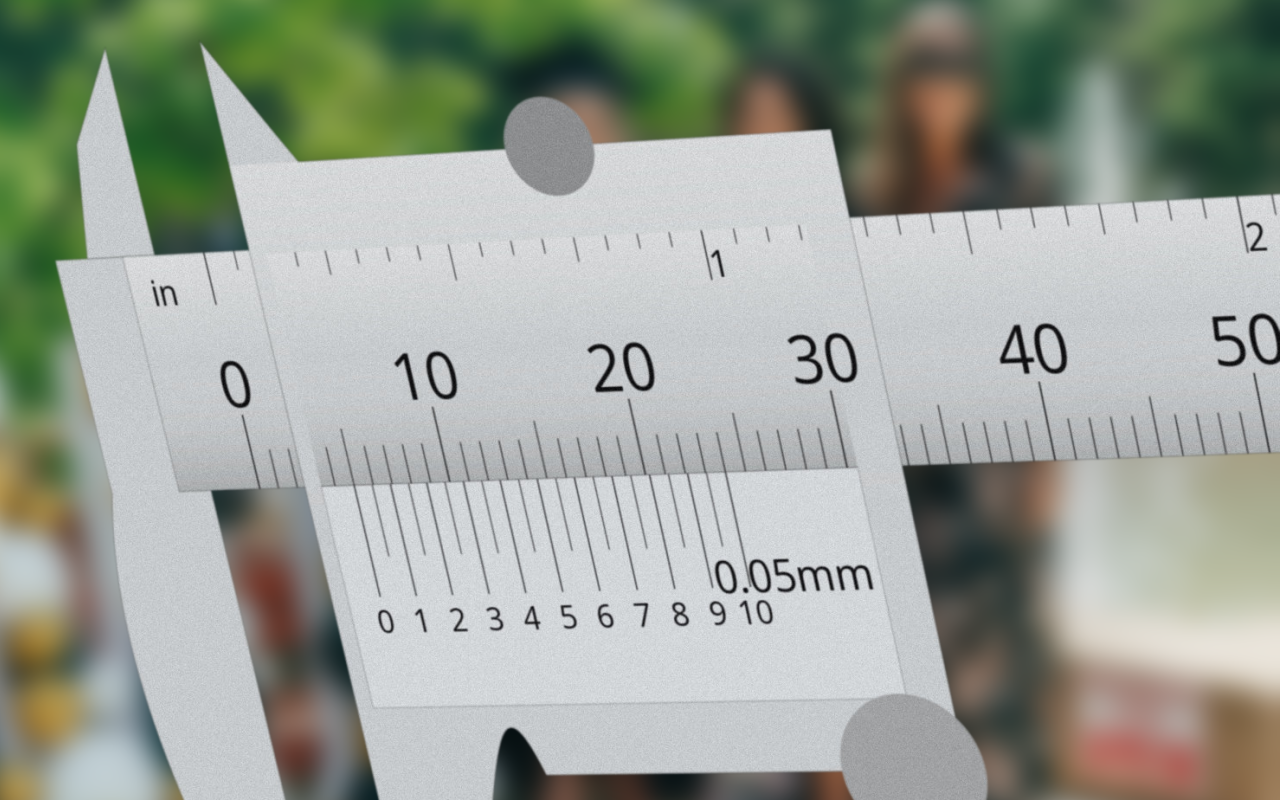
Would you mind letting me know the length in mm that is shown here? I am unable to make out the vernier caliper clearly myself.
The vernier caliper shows 5.0 mm
